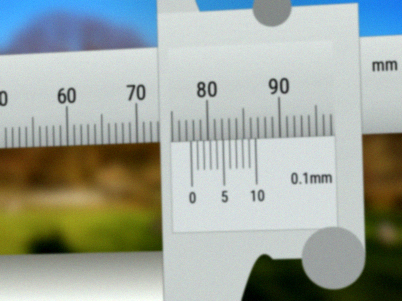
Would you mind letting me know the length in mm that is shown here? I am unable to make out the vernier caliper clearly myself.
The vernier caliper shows 77.6 mm
